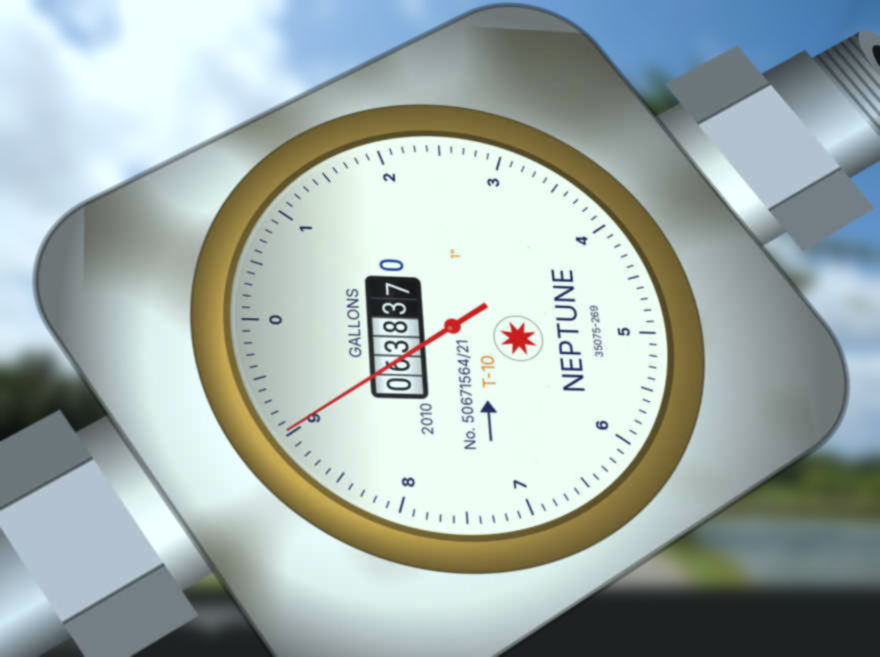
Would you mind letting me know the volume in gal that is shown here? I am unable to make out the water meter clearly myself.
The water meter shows 638369.0 gal
